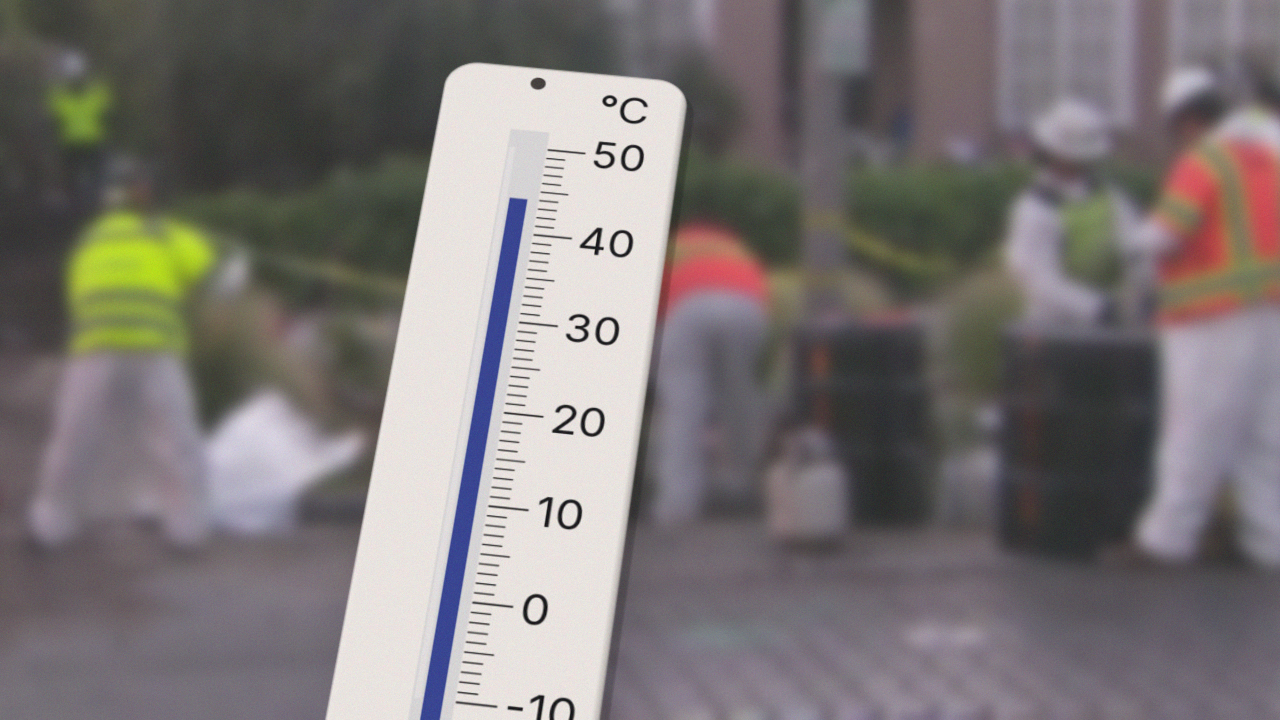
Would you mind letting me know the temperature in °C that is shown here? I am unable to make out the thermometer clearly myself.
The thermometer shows 44 °C
